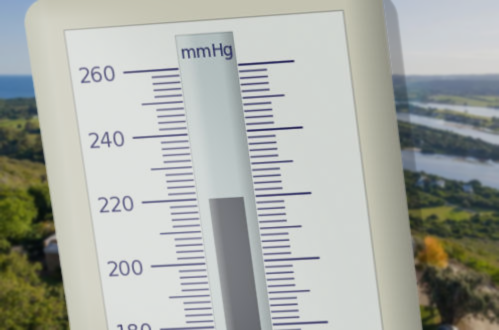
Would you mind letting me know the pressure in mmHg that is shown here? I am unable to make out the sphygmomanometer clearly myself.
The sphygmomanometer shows 220 mmHg
